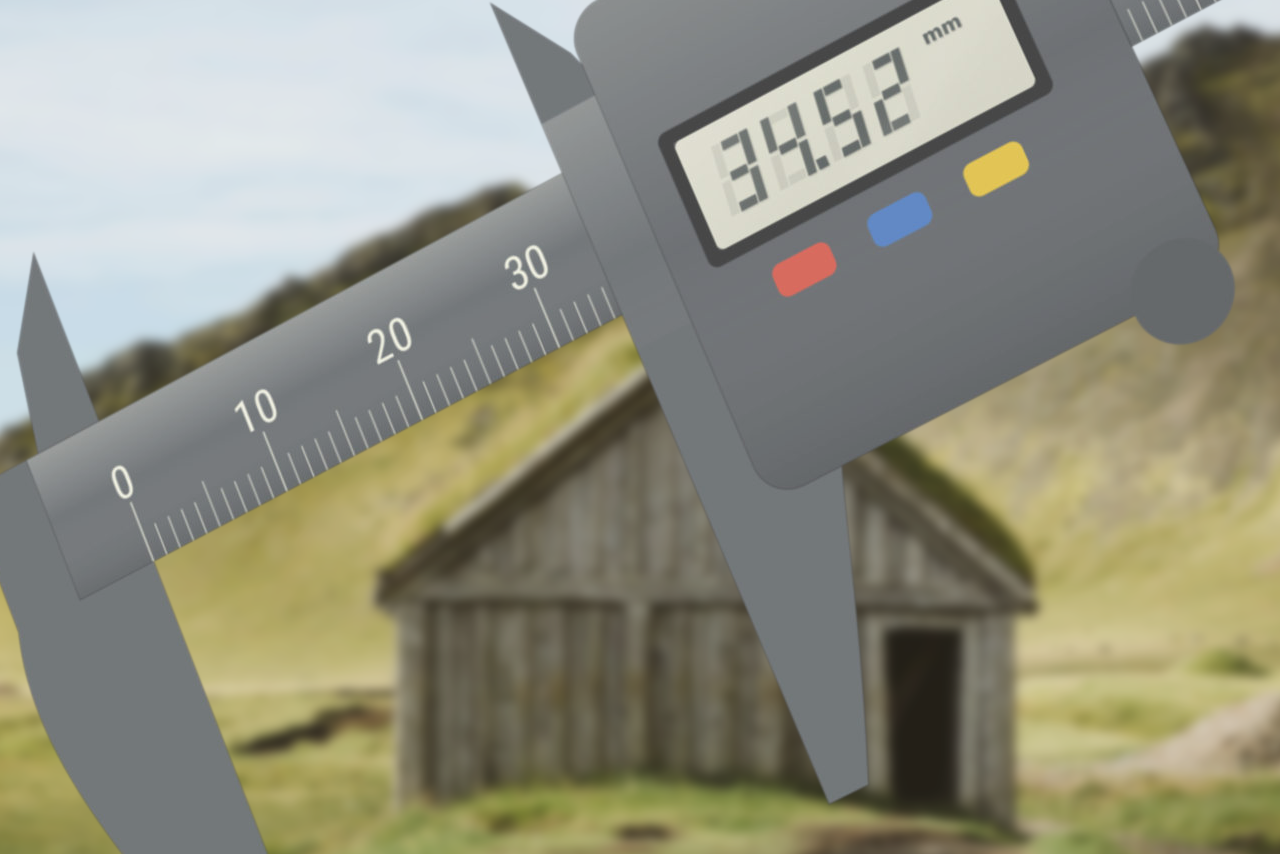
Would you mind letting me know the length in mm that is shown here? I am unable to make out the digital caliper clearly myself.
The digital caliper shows 34.52 mm
